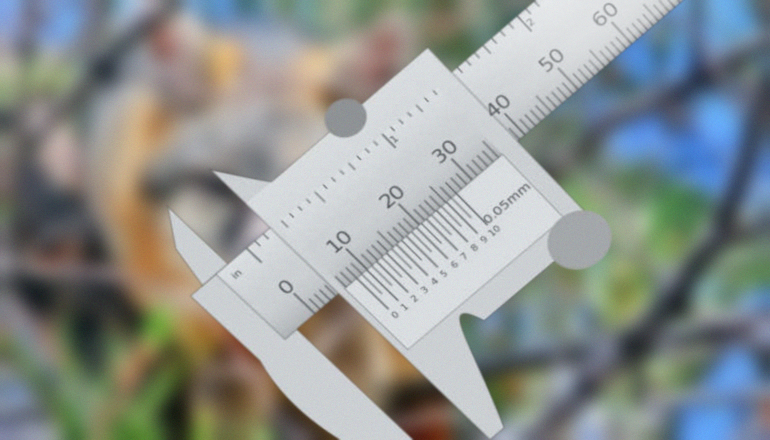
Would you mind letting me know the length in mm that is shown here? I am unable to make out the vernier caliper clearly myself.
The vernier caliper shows 8.0 mm
